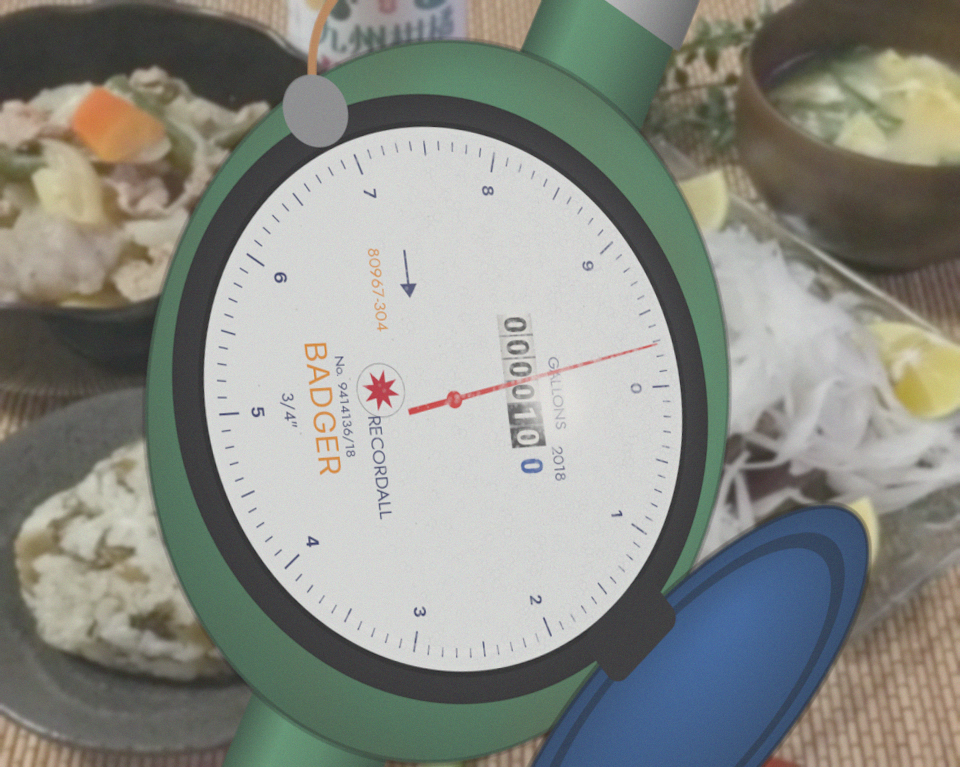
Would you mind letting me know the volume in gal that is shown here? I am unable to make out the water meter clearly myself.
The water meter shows 99.7 gal
